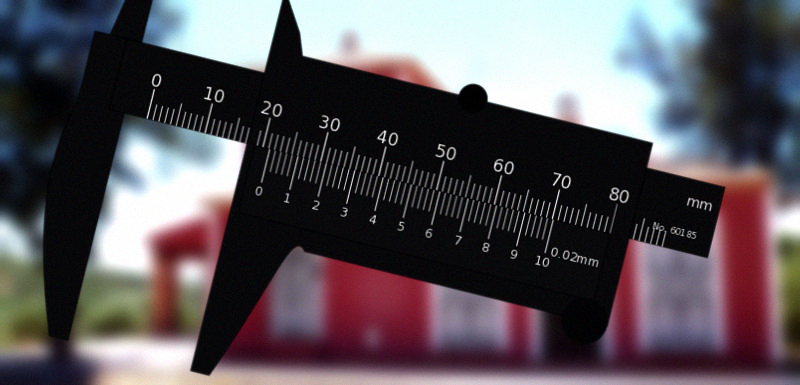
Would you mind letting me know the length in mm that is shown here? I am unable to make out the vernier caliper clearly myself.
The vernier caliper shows 21.2 mm
